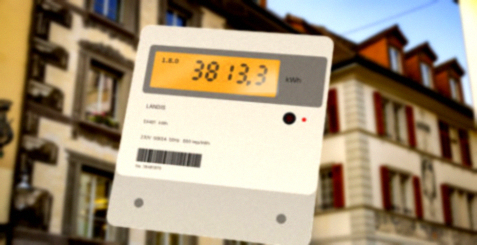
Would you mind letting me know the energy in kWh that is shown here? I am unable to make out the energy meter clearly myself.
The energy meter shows 3813.3 kWh
